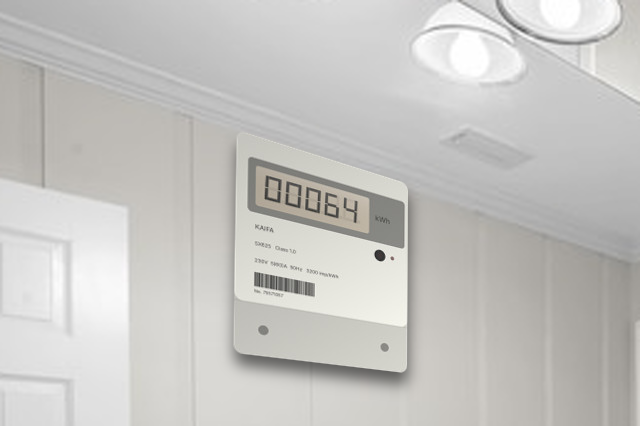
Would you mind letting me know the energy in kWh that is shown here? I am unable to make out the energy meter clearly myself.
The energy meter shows 64 kWh
